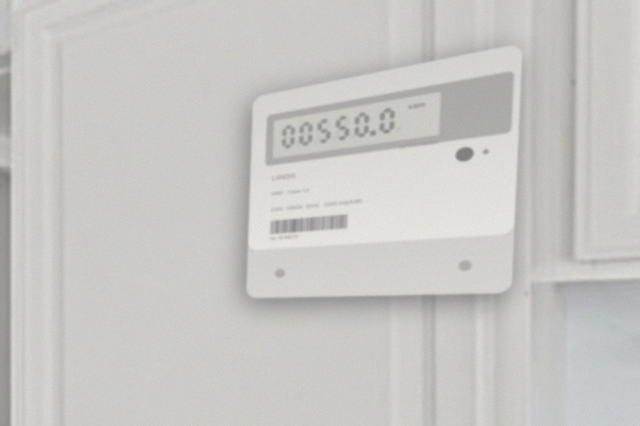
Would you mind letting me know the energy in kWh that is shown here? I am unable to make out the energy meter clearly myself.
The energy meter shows 550.0 kWh
